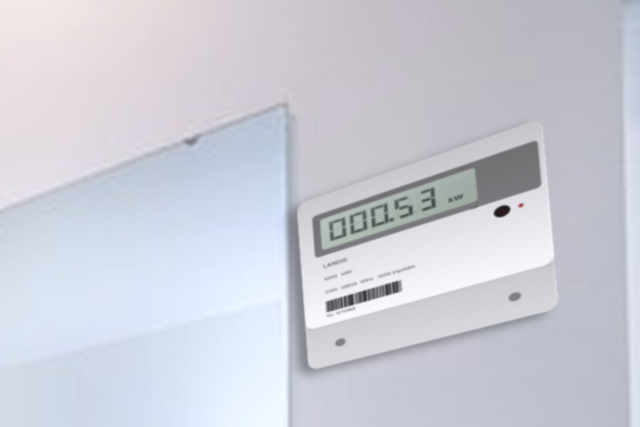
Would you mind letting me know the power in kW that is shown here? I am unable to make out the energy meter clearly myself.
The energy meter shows 0.53 kW
